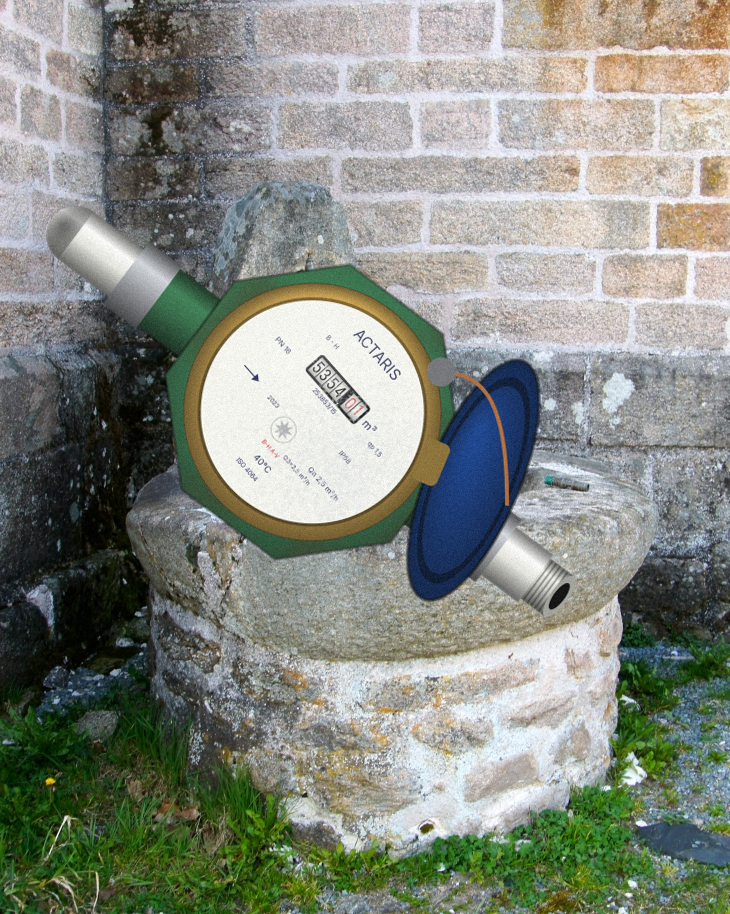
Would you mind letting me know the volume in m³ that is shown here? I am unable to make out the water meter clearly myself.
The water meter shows 5354.01 m³
